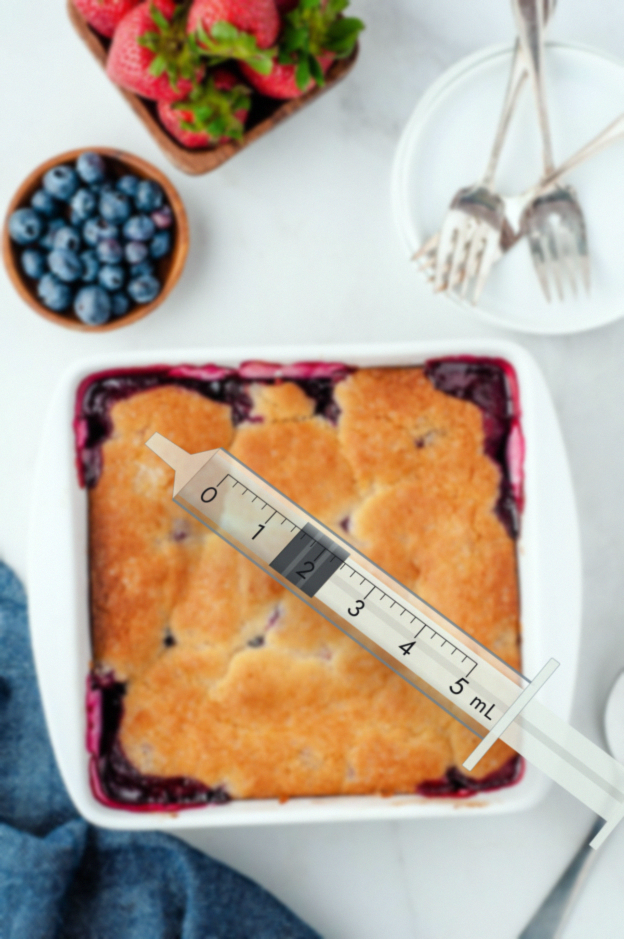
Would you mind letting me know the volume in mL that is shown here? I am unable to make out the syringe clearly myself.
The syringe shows 1.5 mL
